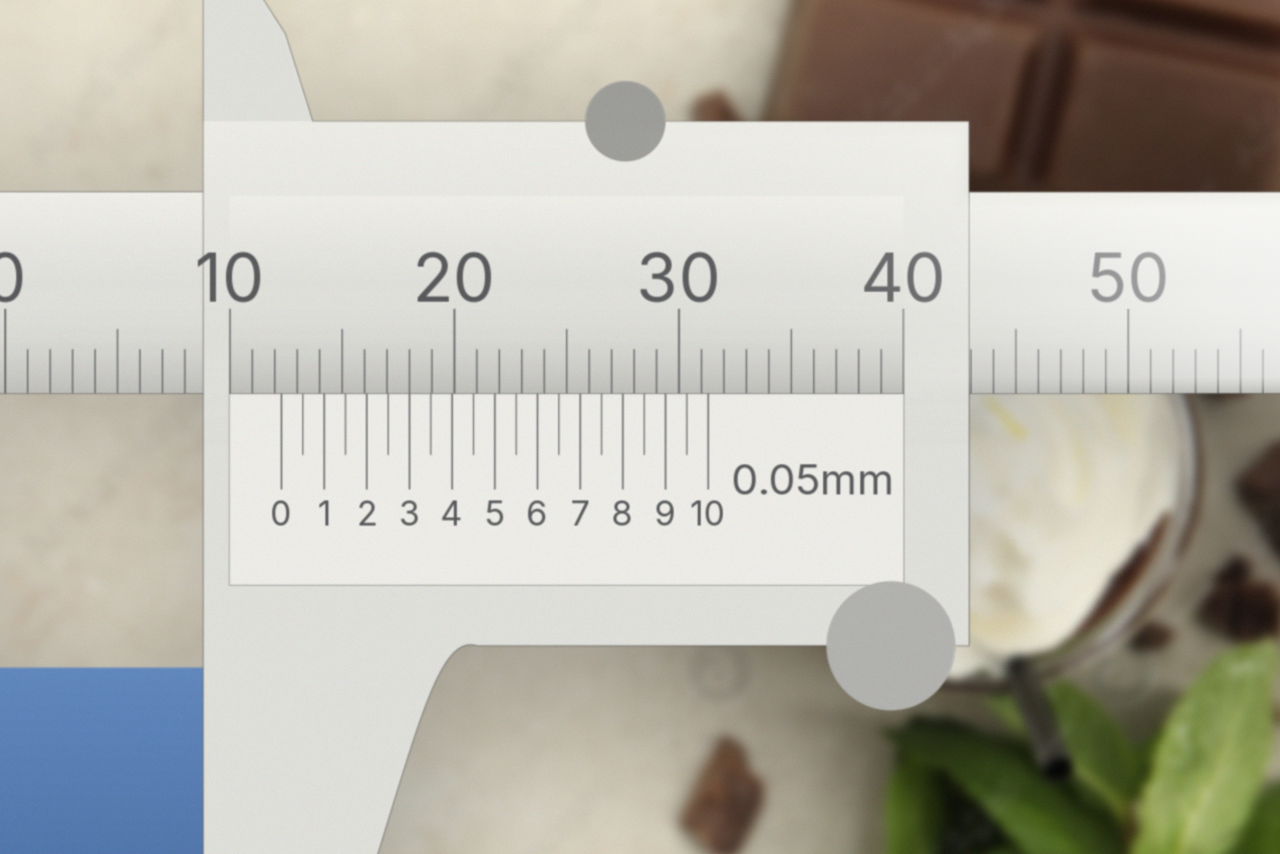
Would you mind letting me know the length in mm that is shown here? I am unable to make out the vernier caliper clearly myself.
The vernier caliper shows 12.3 mm
